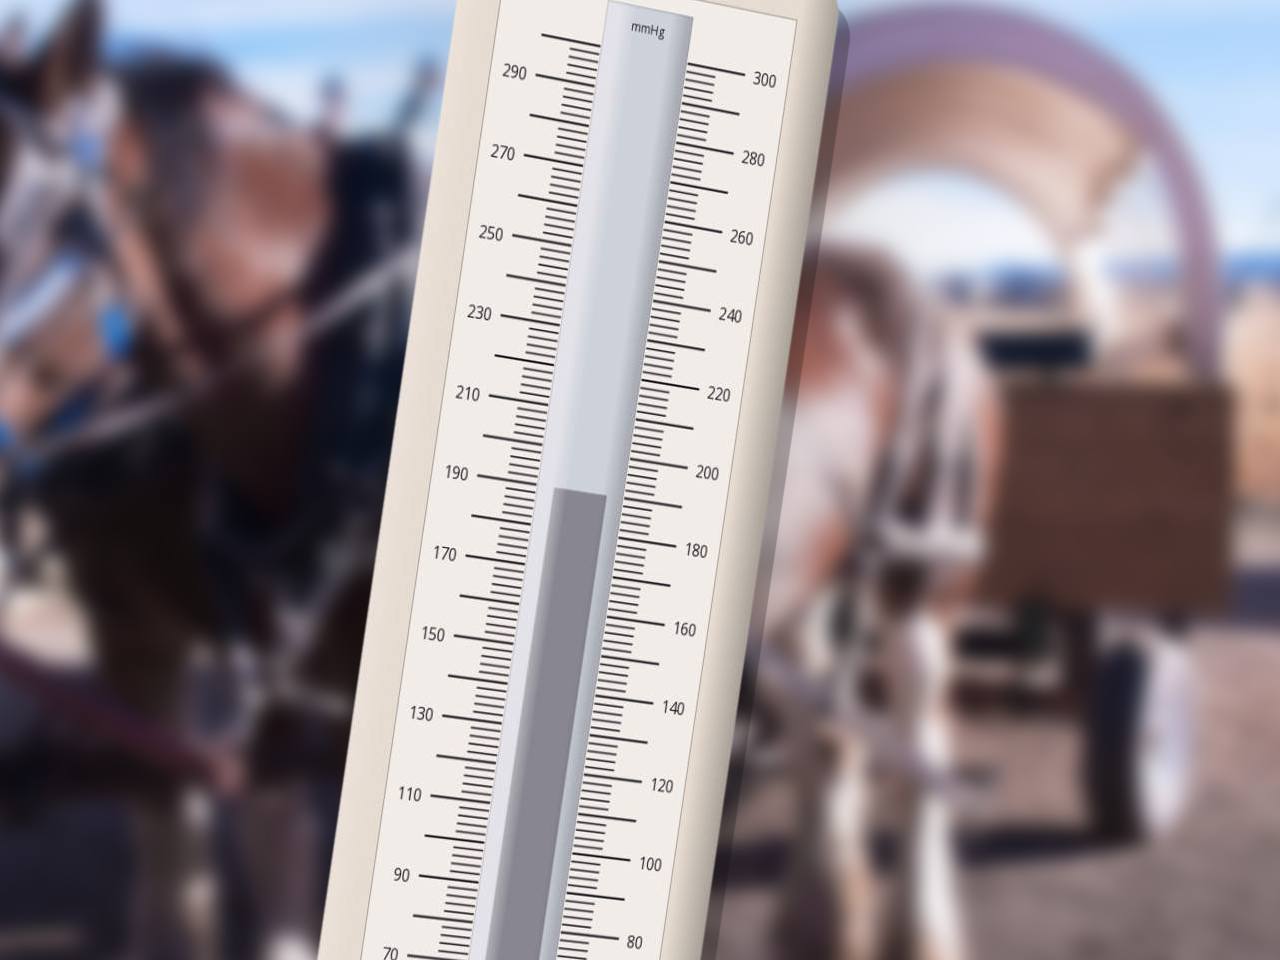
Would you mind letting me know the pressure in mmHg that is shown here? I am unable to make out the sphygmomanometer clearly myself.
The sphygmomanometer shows 190 mmHg
